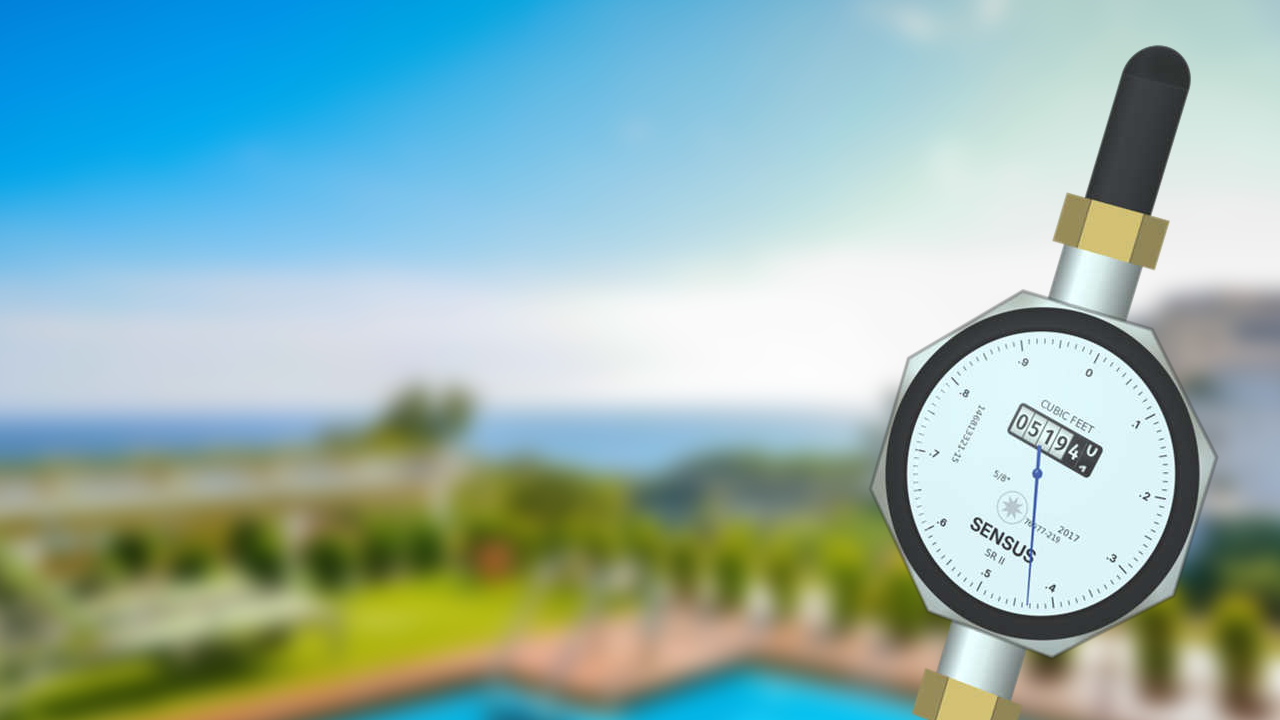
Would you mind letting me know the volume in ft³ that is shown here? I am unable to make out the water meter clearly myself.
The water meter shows 51940.43 ft³
